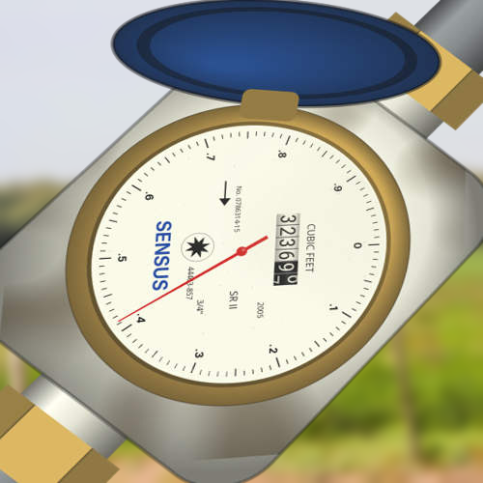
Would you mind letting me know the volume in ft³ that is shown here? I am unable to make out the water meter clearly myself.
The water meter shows 323696.41 ft³
